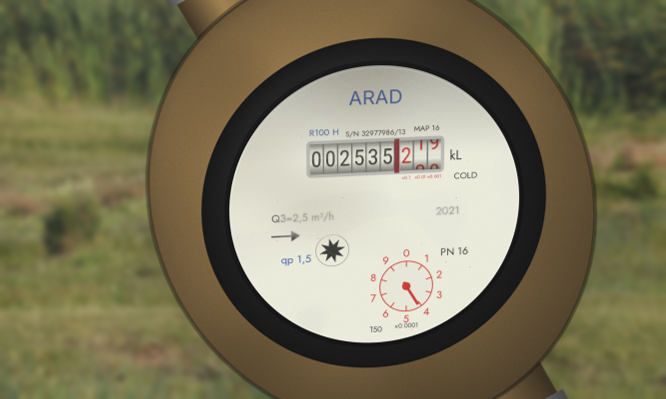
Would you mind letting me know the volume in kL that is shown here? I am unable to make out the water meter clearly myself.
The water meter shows 2535.2194 kL
